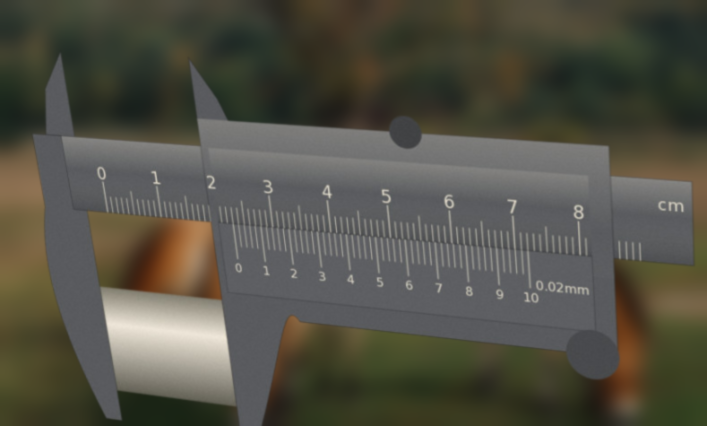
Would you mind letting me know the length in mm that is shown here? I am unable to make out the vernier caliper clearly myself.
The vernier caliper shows 23.0 mm
